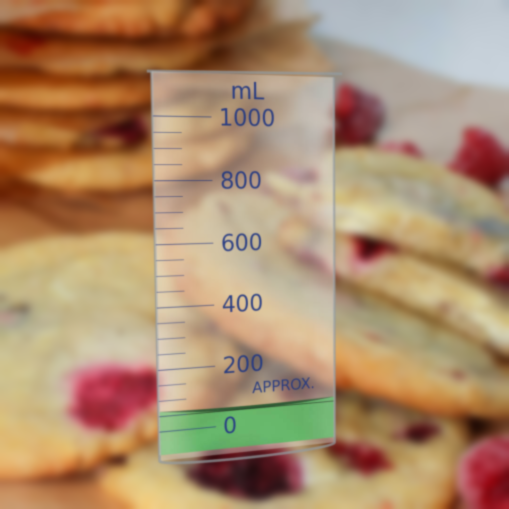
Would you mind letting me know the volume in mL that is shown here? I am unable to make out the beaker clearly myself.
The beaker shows 50 mL
